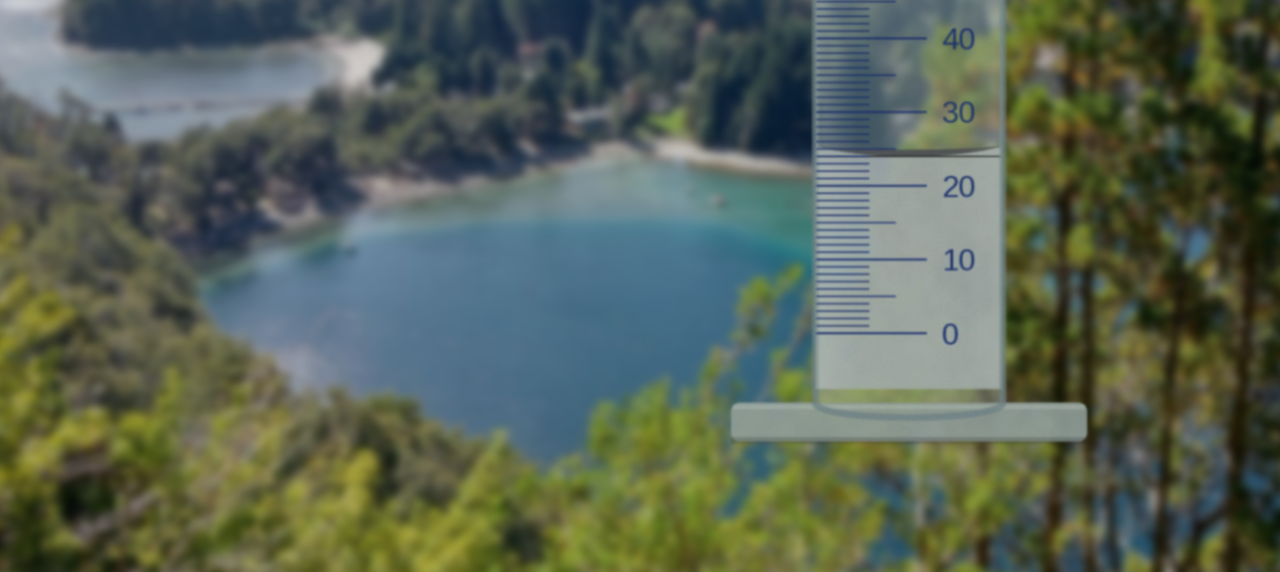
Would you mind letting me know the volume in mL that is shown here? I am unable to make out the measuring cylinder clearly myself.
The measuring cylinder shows 24 mL
